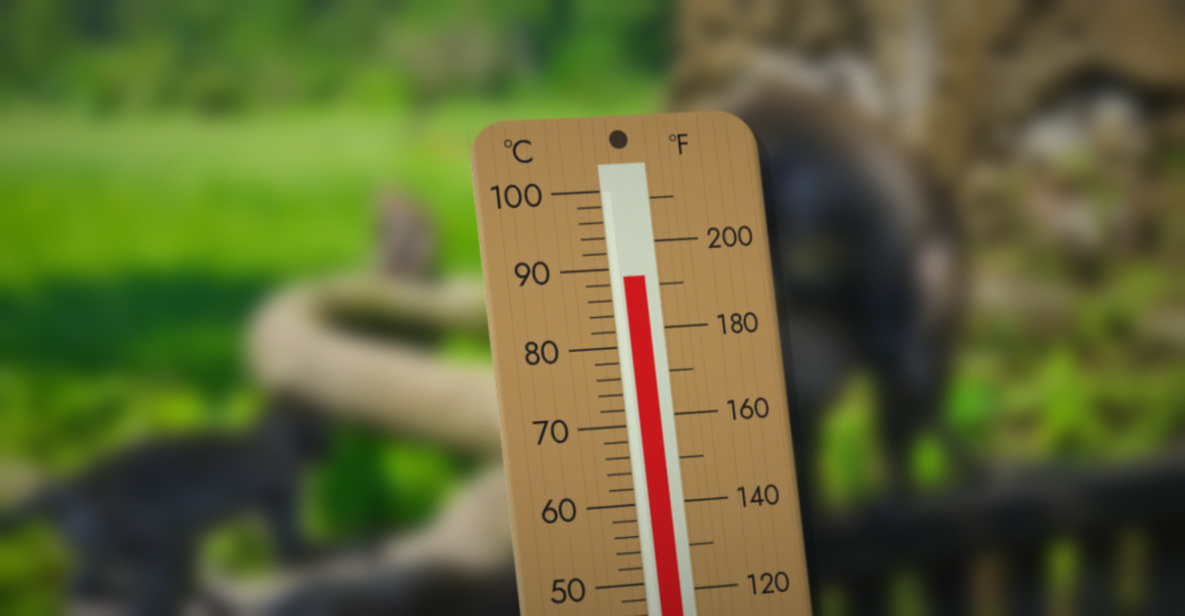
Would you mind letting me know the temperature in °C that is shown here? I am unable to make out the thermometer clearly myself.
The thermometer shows 89 °C
